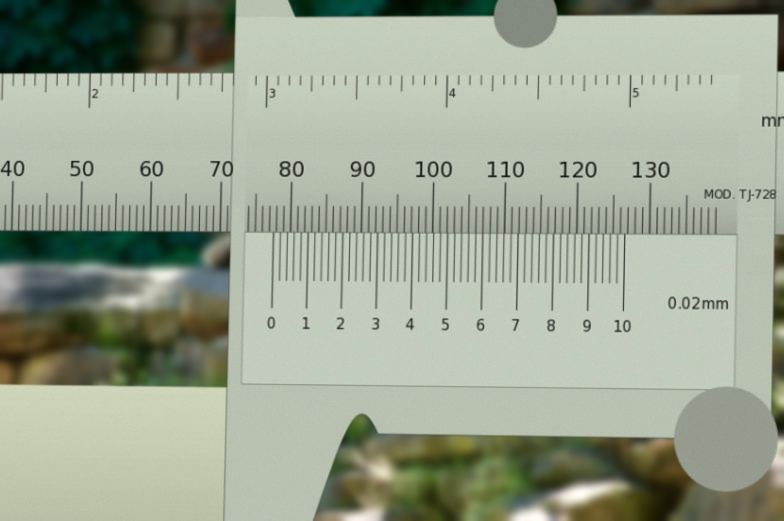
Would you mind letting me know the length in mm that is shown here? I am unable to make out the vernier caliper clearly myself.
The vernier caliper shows 77.6 mm
